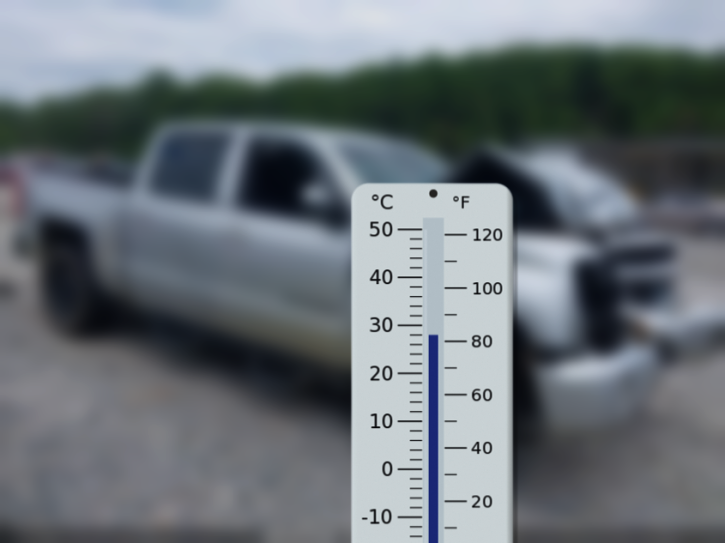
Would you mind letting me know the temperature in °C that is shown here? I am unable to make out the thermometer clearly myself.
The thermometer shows 28 °C
